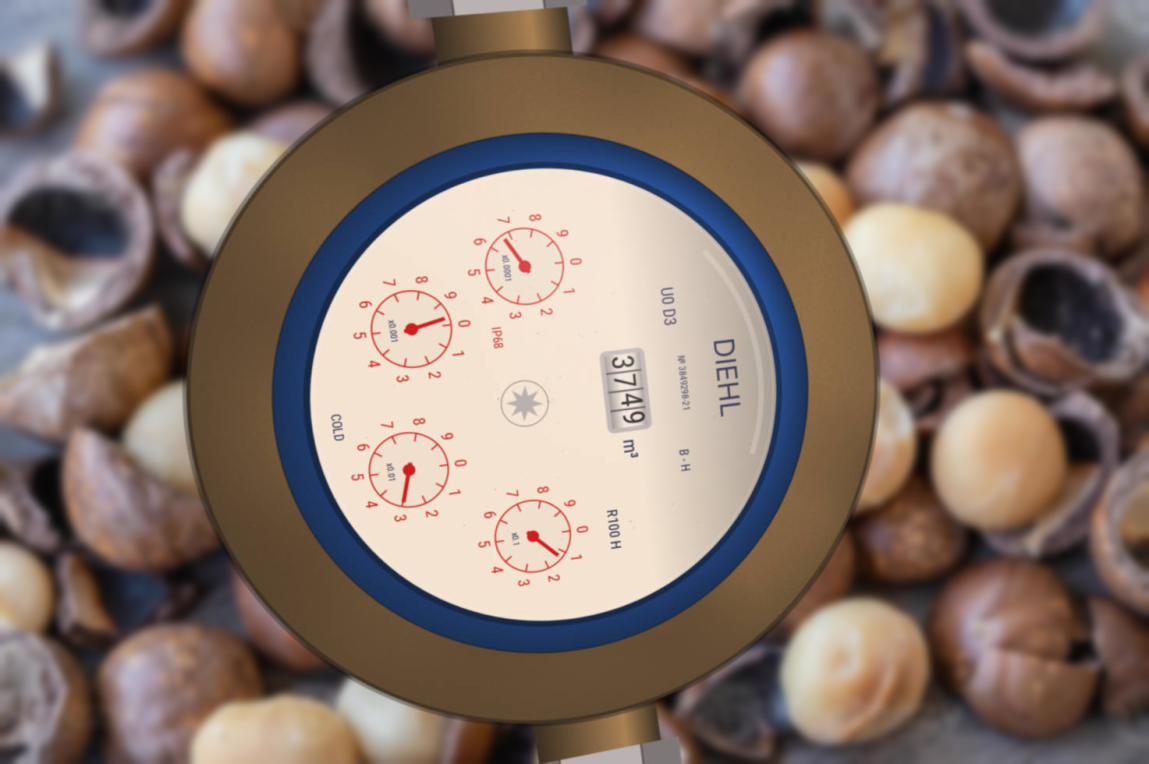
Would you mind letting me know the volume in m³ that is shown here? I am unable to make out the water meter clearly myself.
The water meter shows 3749.1296 m³
